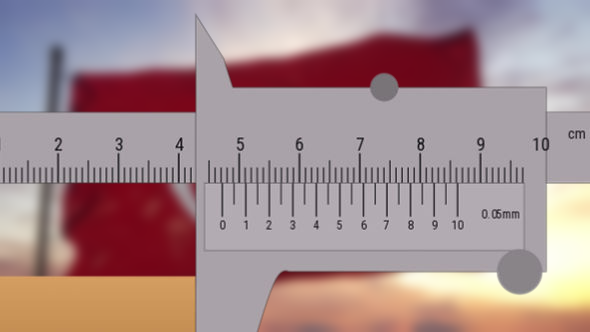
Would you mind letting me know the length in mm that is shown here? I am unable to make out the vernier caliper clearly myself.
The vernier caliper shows 47.2 mm
